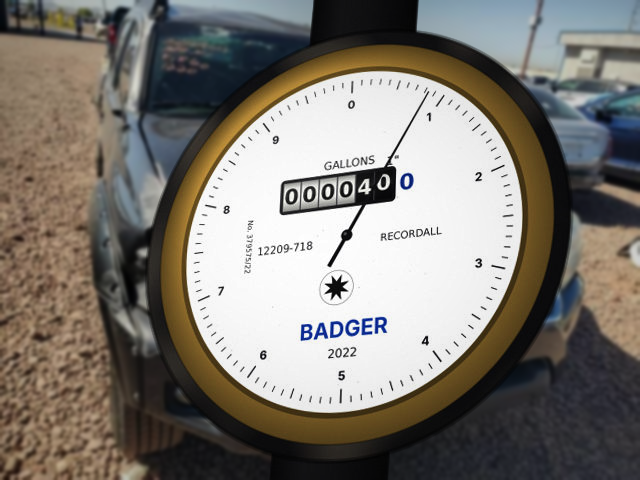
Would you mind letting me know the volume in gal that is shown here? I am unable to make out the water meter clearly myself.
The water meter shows 400.8 gal
